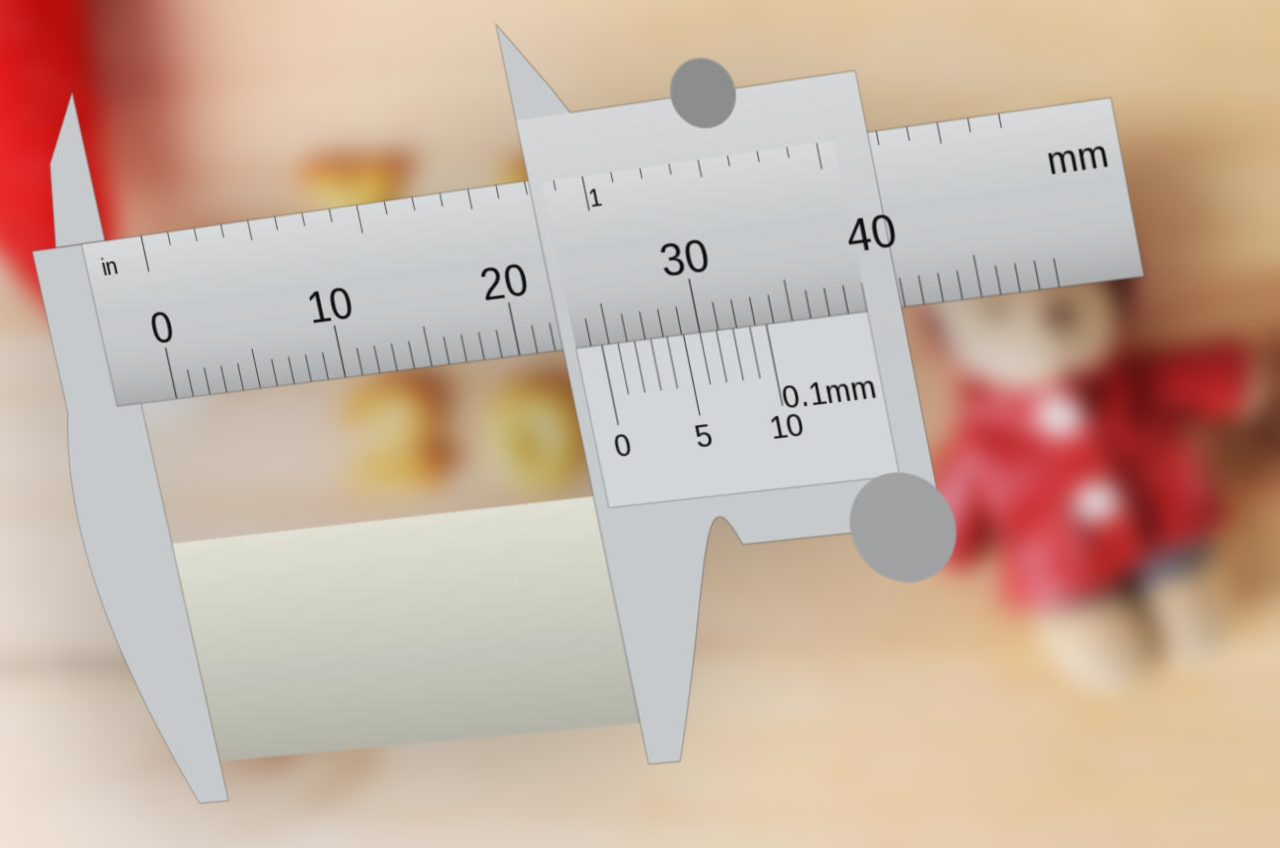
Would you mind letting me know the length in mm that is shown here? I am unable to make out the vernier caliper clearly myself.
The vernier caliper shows 24.6 mm
